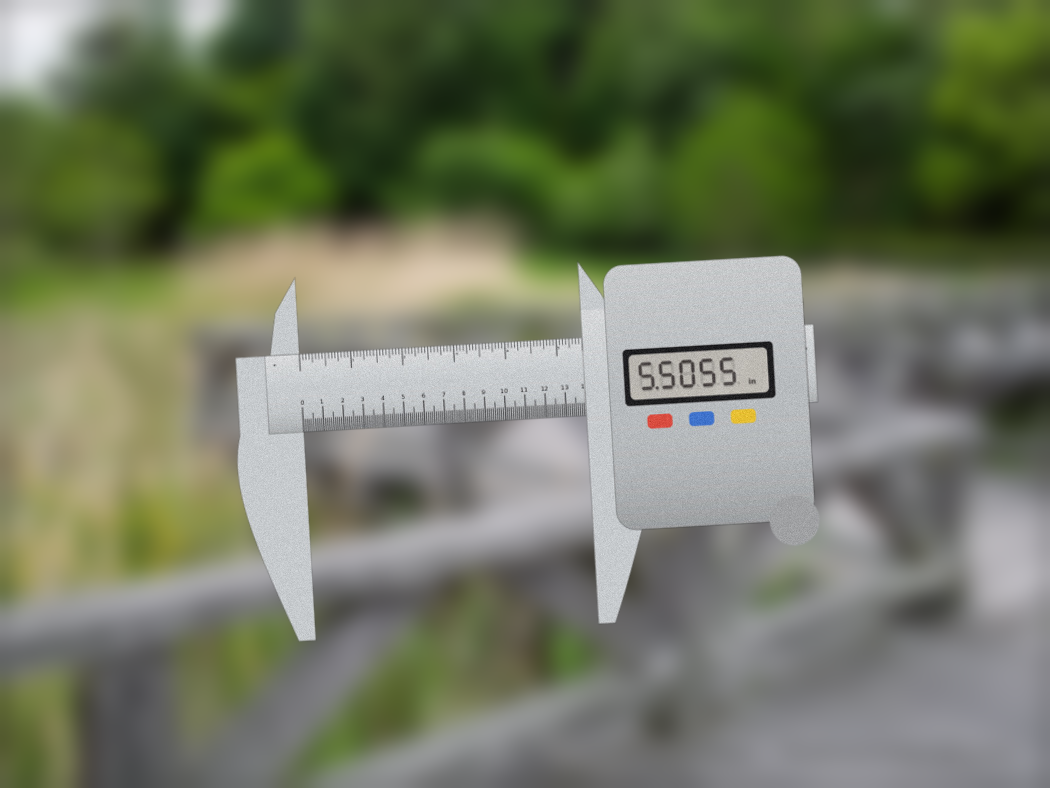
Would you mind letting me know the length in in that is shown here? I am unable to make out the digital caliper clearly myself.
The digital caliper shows 5.5055 in
